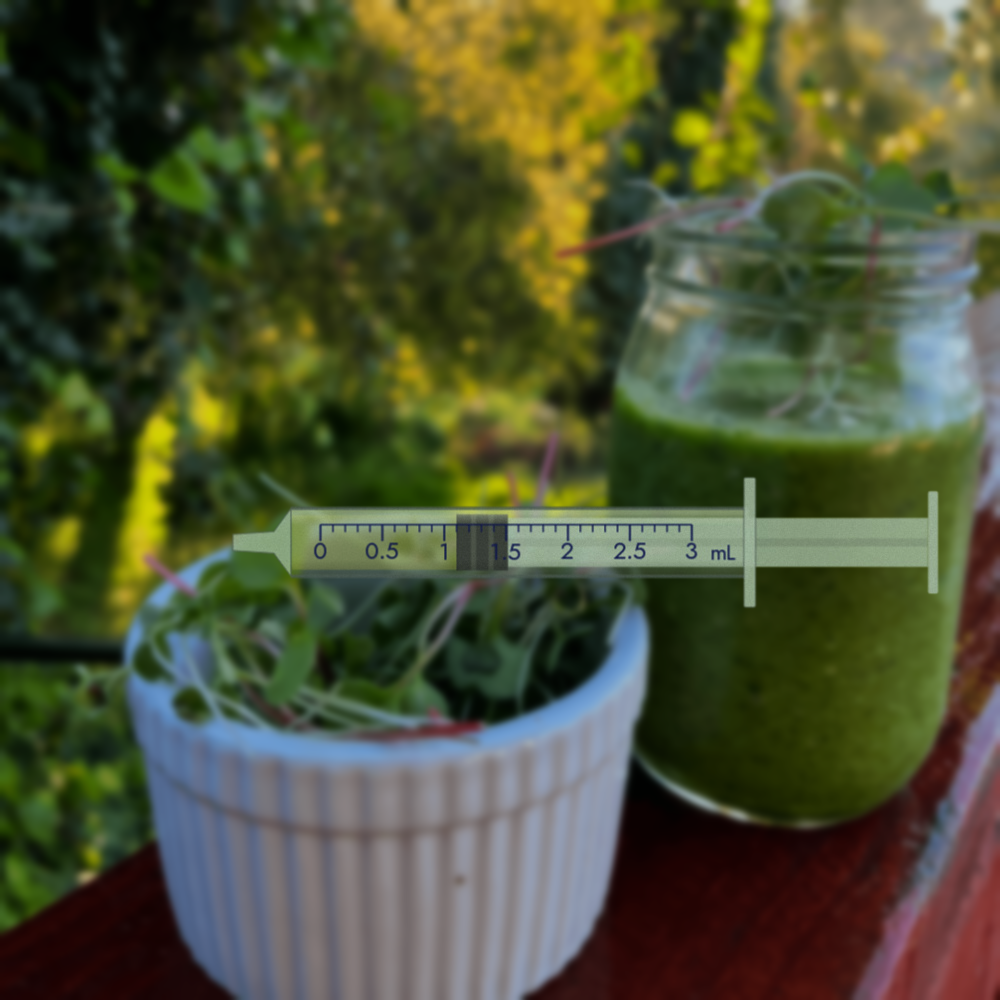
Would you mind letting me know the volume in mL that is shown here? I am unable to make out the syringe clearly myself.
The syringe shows 1.1 mL
